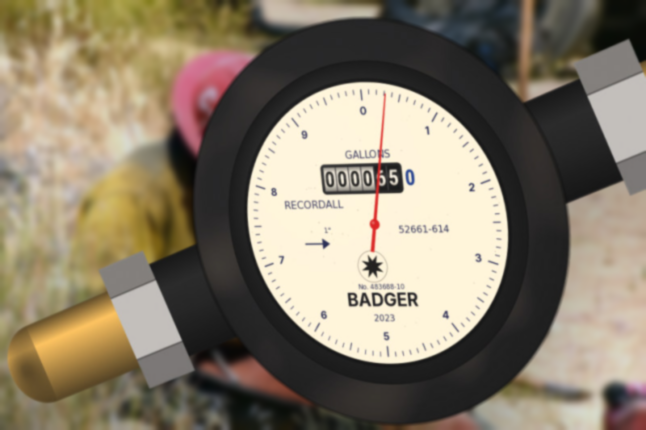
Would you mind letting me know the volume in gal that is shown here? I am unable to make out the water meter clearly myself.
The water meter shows 650.3 gal
